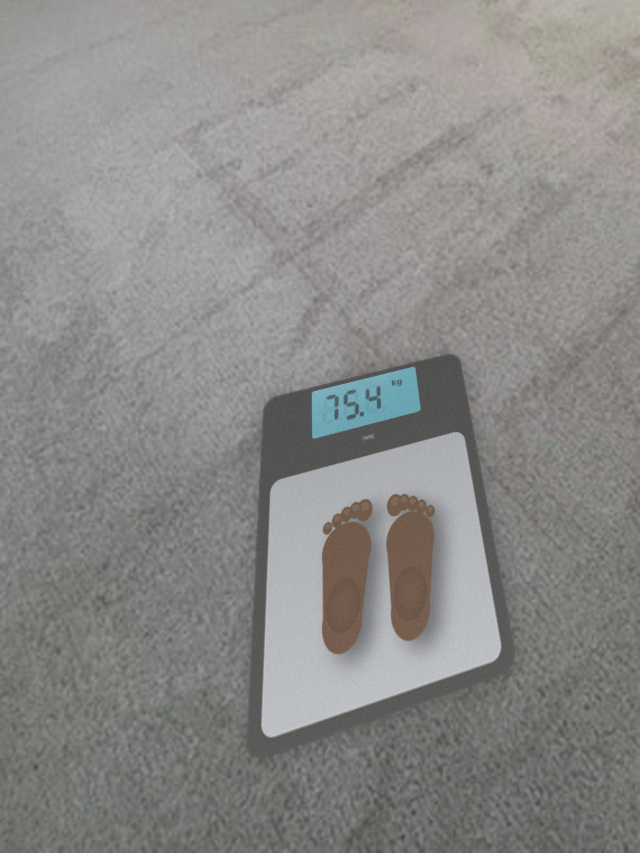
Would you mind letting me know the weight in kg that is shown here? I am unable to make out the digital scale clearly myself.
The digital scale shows 75.4 kg
